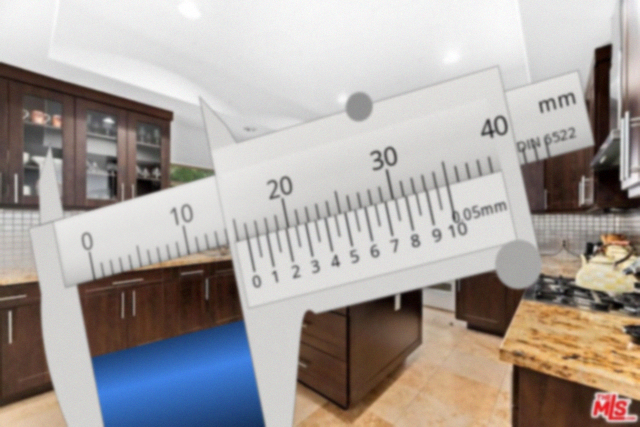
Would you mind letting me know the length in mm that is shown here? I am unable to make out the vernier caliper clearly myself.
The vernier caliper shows 16.0 mm
